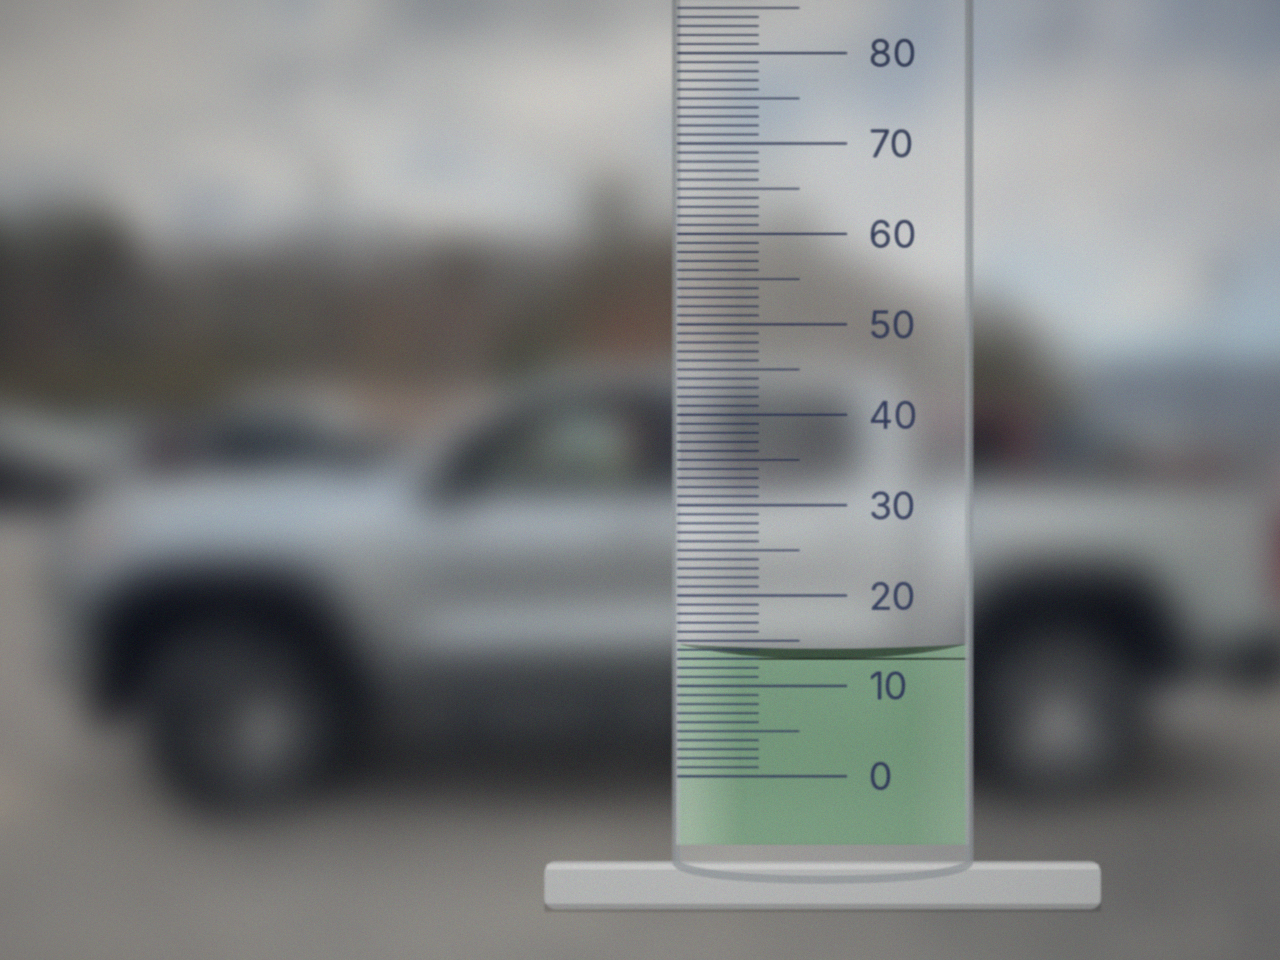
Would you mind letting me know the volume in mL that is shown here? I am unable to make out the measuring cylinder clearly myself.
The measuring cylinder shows 13 mL
